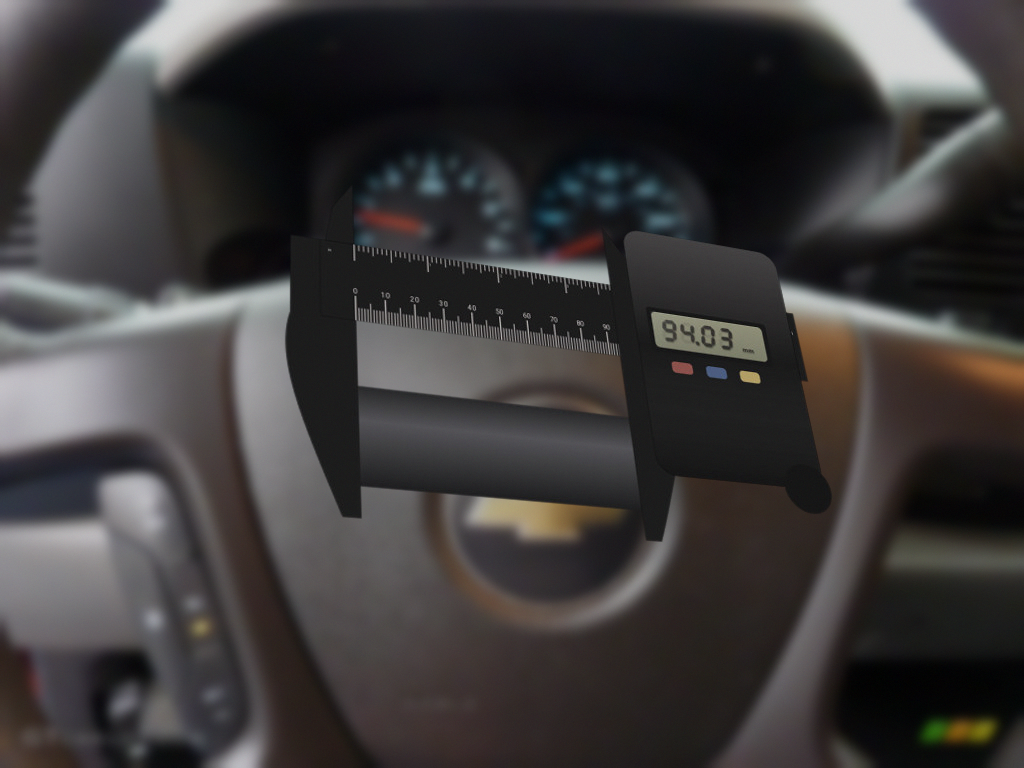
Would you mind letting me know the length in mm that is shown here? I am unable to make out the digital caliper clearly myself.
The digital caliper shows 94.03 mm
